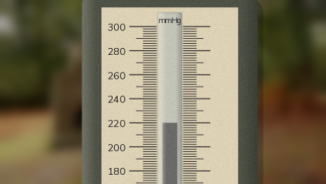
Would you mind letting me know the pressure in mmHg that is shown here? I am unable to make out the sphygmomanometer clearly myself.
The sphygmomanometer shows 220 mmHg
